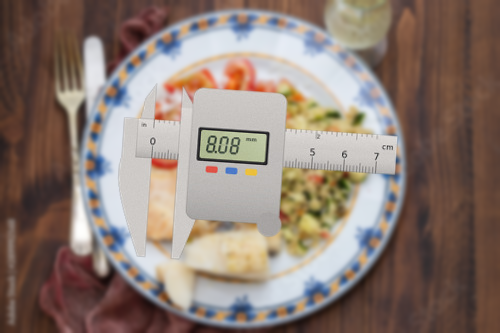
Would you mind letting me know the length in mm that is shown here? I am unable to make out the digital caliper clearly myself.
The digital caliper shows 8.08 mm
